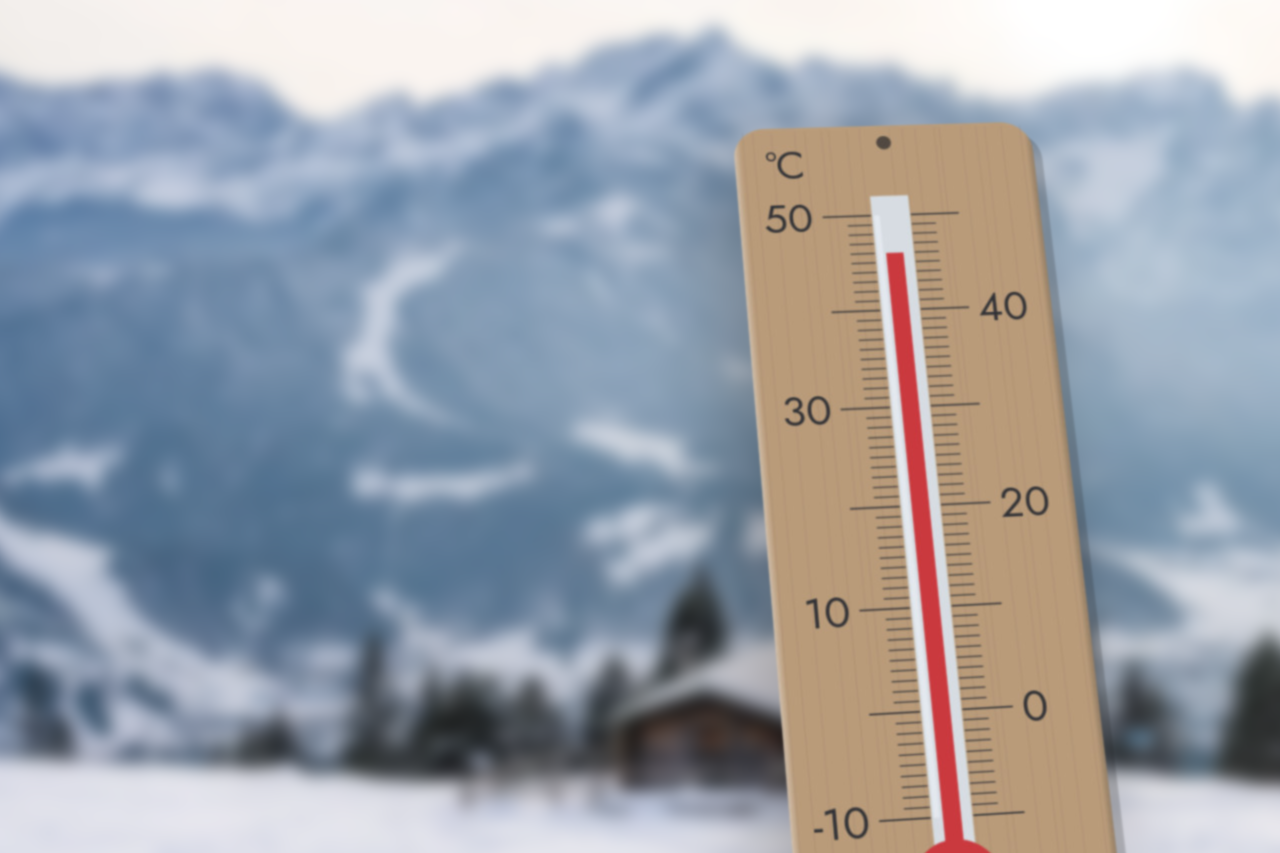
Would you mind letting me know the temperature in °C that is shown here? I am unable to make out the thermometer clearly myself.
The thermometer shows 46 °C
